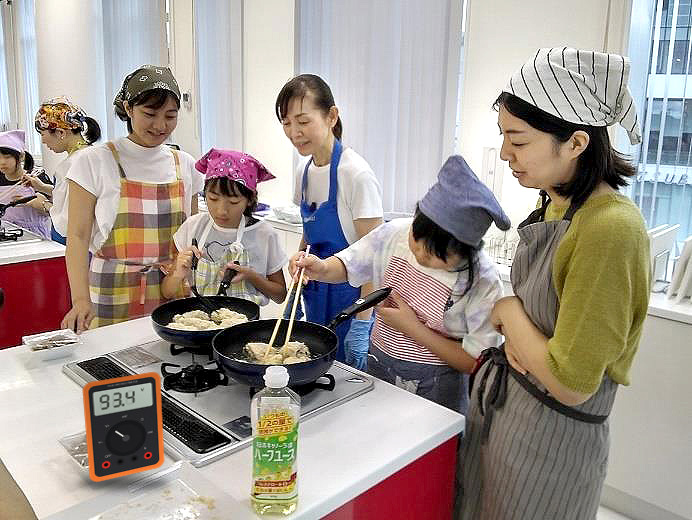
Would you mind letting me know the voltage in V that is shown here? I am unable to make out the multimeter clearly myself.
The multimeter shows 93.4 V
